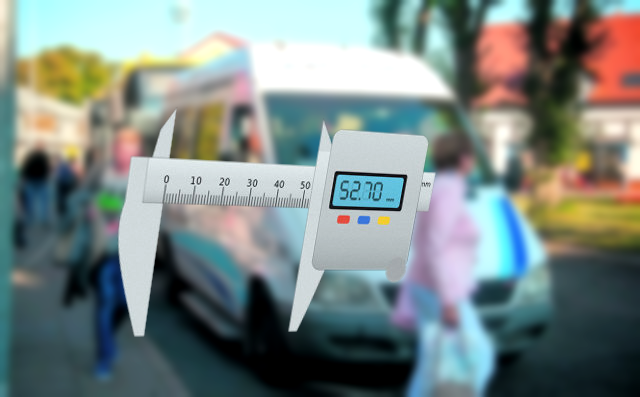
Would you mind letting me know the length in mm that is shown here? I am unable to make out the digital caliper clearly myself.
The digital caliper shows 52.70 mm
